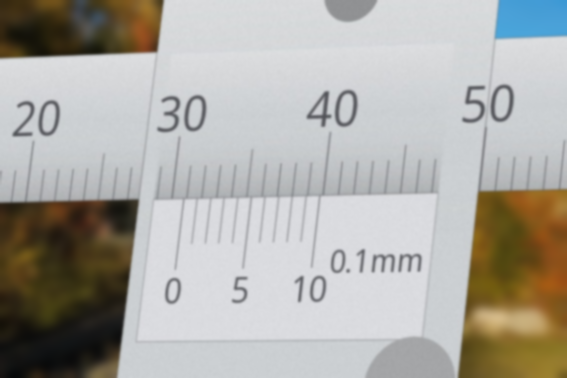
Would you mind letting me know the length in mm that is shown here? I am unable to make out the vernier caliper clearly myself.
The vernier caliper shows 30.8 mm
